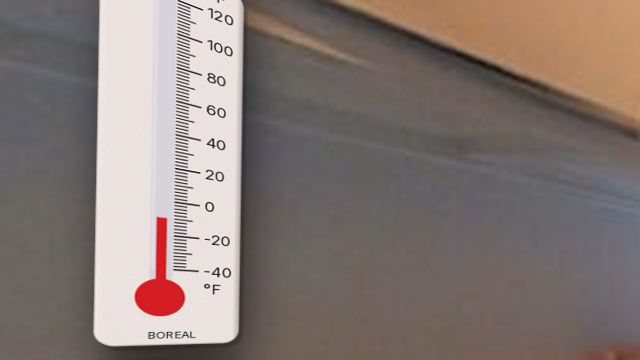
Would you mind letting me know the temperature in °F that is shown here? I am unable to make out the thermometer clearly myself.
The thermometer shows -10 °F
